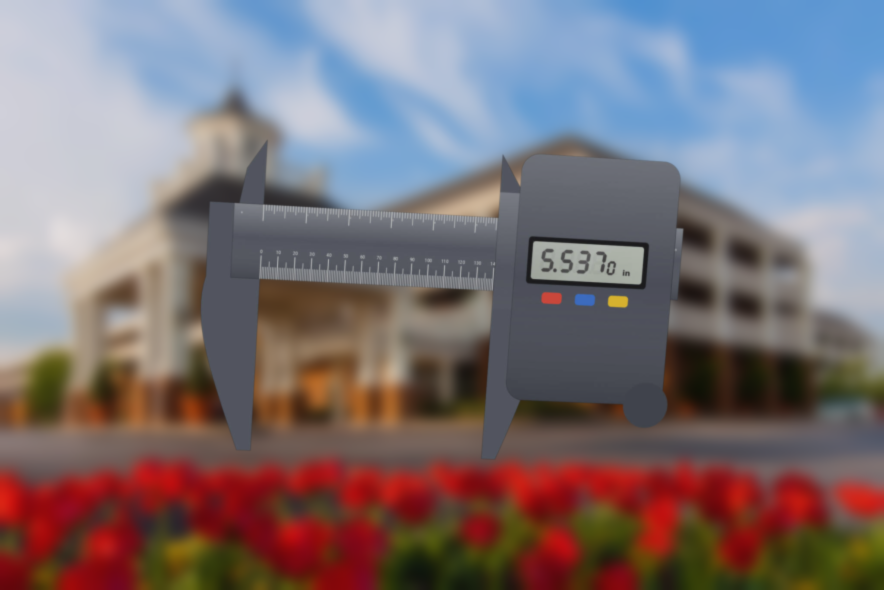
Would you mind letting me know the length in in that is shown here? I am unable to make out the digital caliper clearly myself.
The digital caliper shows 5.5370 in
